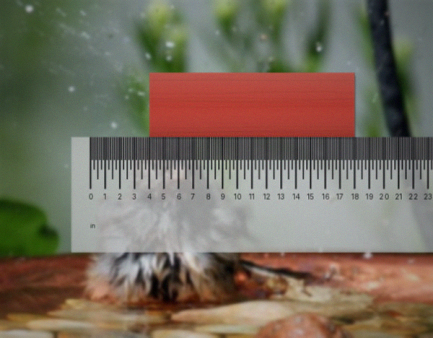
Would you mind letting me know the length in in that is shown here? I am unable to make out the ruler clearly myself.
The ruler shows 14 in
